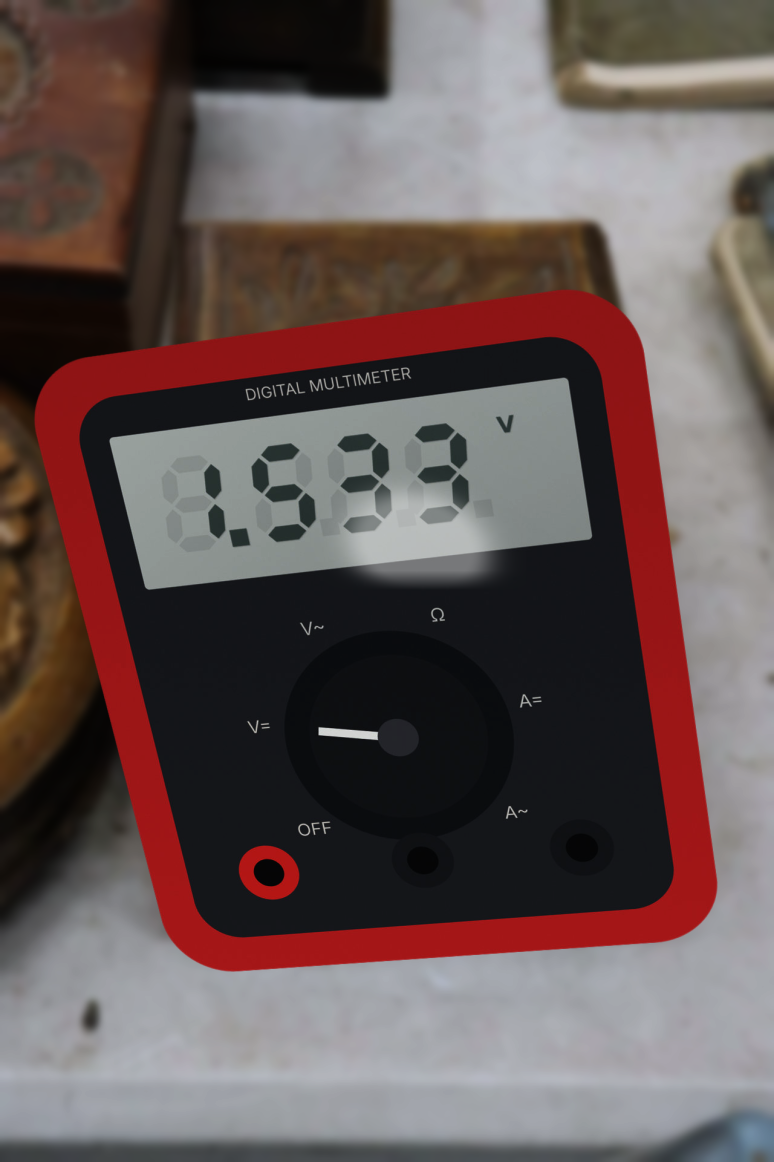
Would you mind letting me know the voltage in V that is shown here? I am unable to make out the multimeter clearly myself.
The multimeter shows 1.533 V
